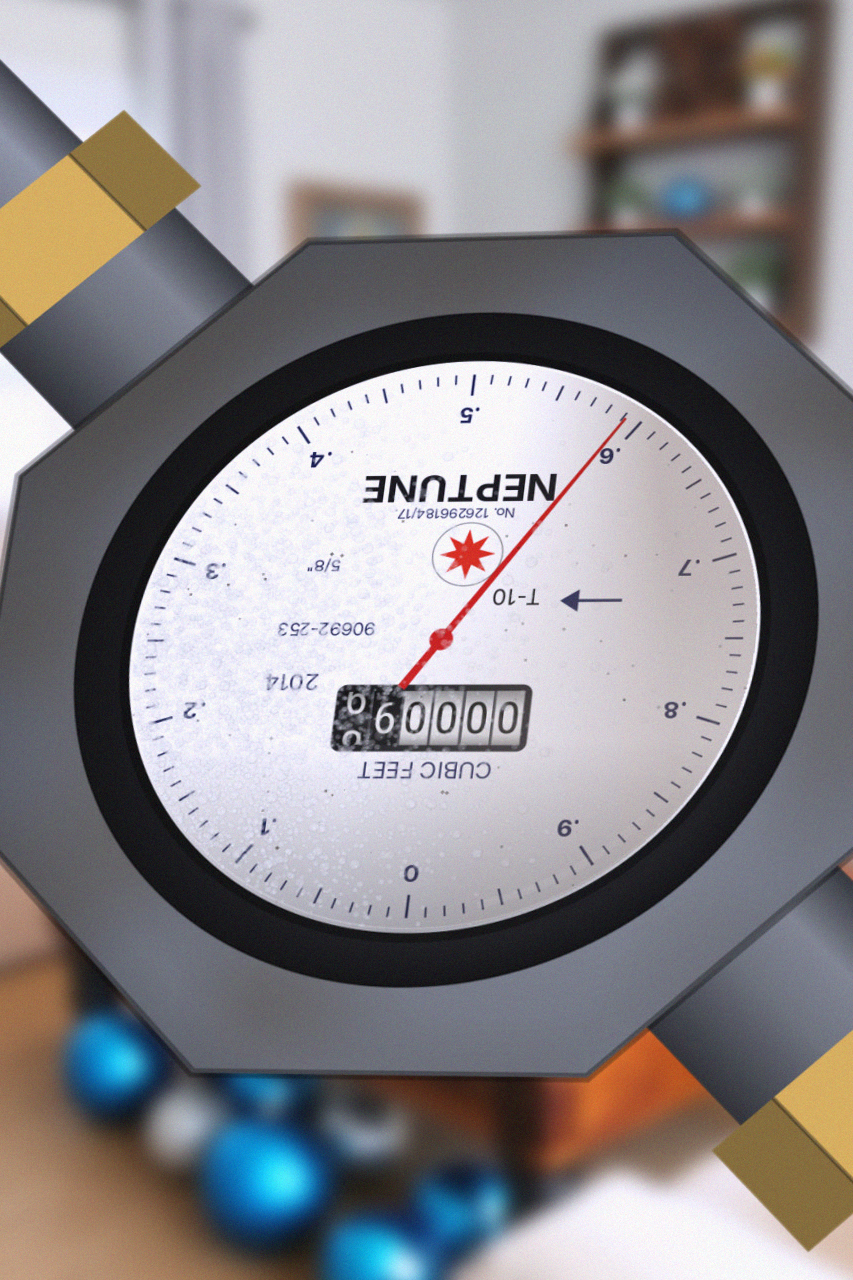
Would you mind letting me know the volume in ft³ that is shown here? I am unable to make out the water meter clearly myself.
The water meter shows 98.59 ft³
